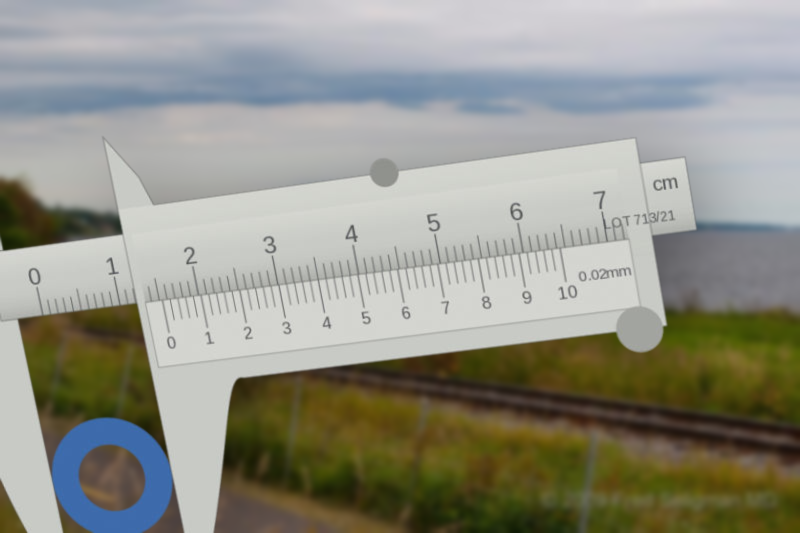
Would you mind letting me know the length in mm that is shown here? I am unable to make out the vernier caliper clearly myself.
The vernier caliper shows 15.4 mm
